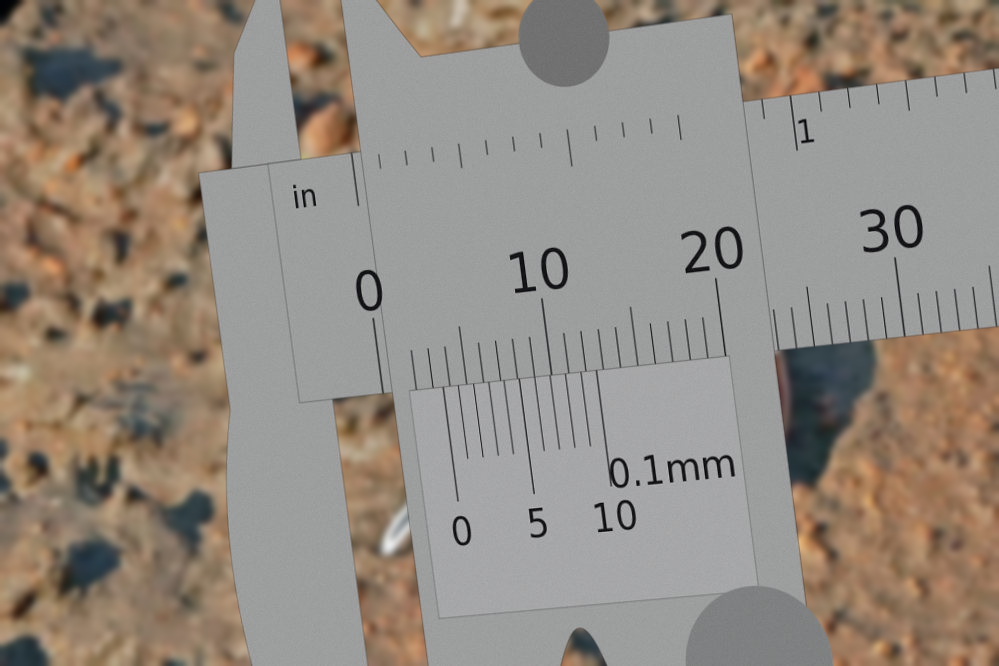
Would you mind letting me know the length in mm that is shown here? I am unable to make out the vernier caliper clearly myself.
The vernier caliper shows 3.6 mm
